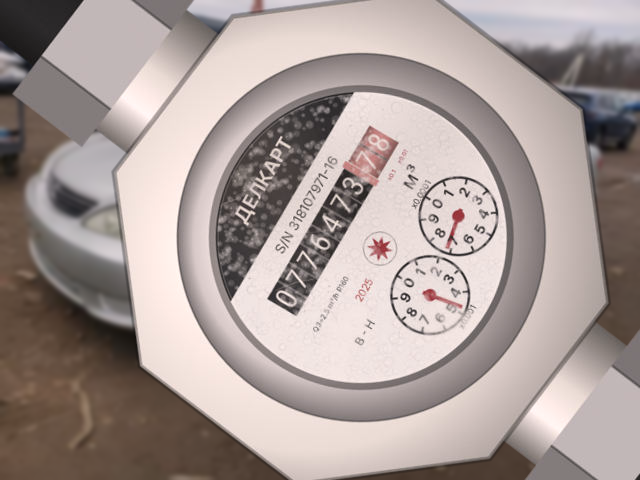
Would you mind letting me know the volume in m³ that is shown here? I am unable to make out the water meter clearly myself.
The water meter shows 776473.7847 m³
